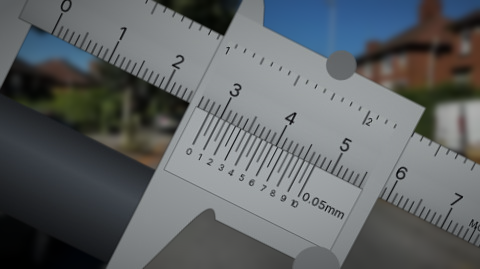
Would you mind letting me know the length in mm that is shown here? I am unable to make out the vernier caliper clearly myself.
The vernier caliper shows 28.0 mm
